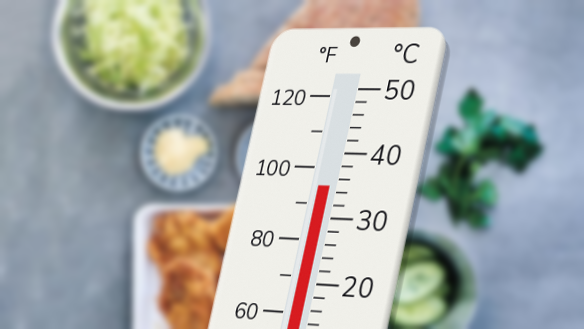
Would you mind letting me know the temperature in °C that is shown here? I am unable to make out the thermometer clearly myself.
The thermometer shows 35 °C
